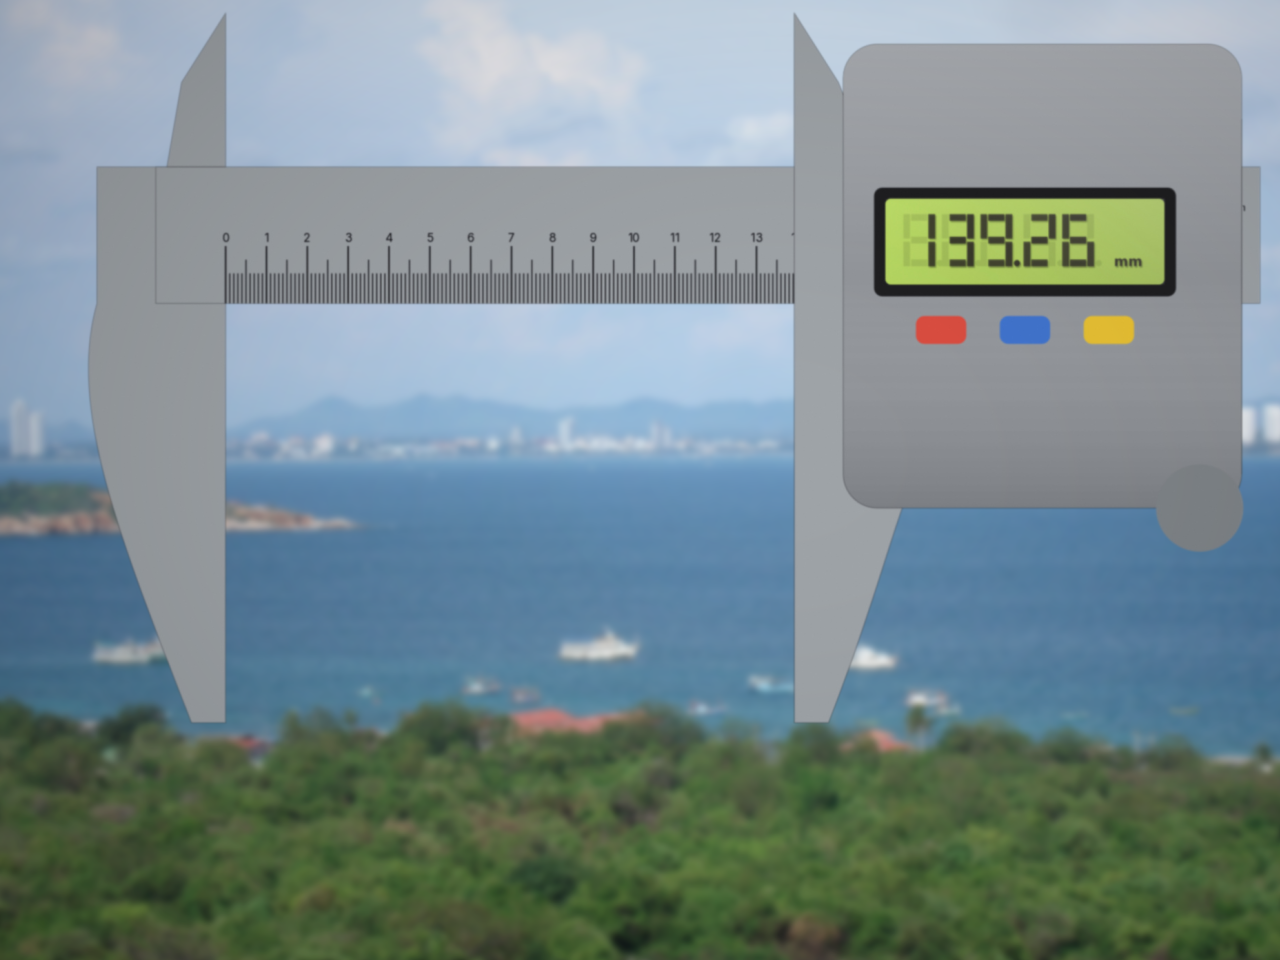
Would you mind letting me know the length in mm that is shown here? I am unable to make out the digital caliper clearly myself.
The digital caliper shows 139.26 mm
